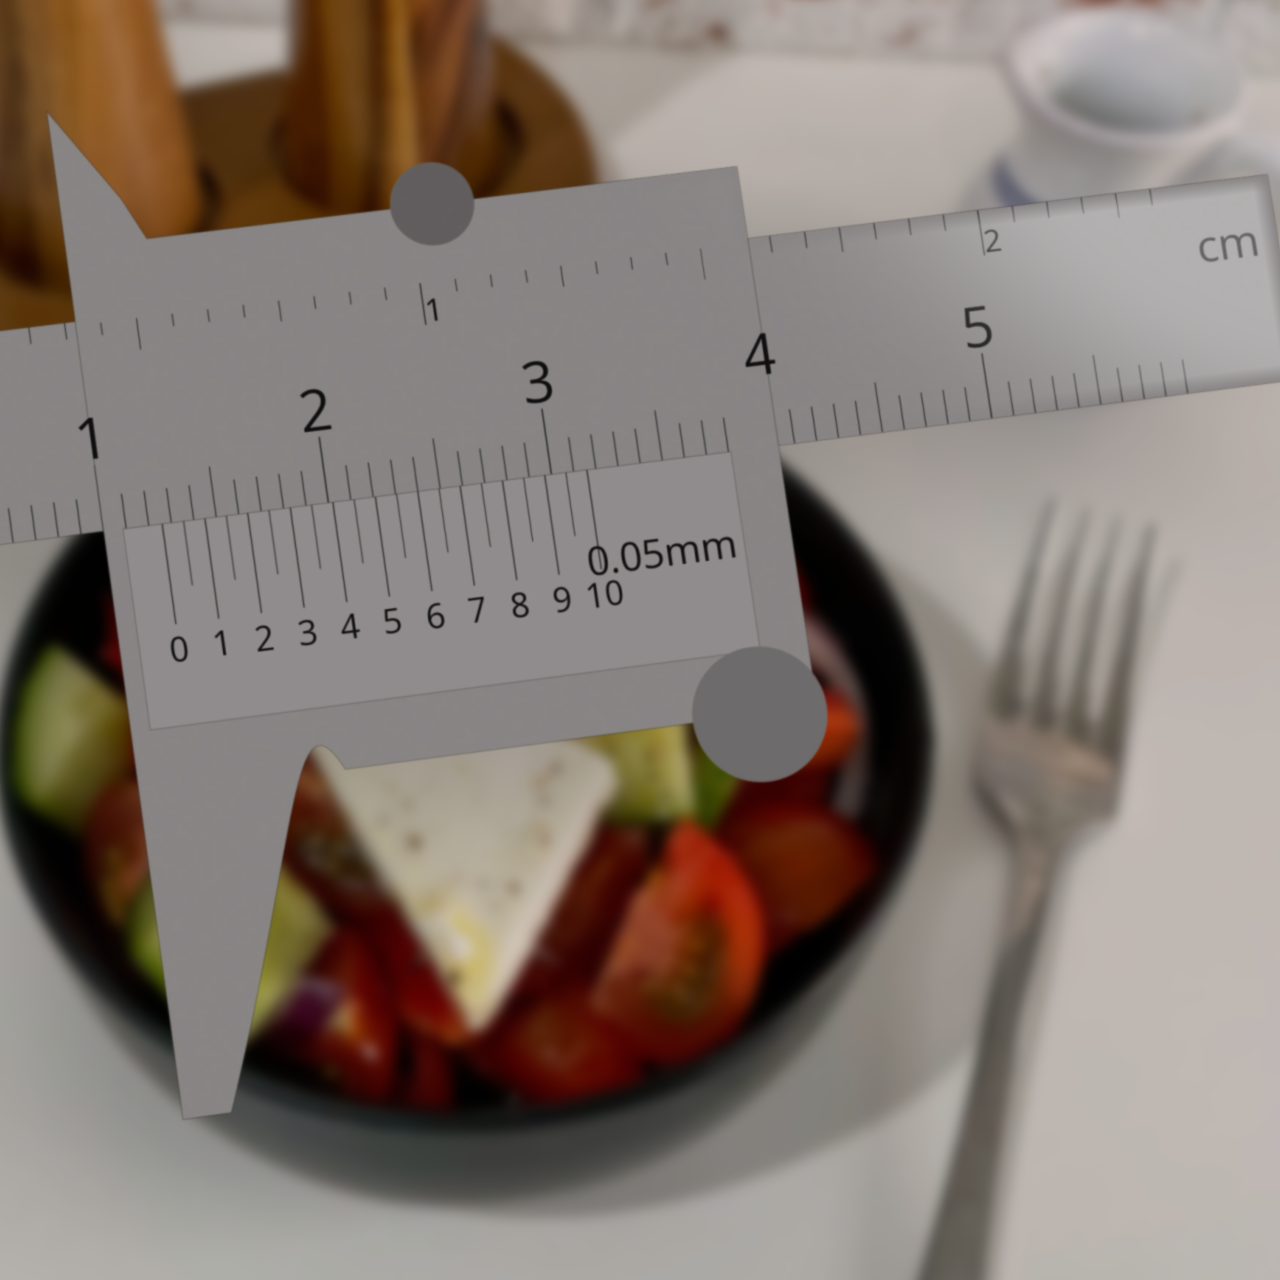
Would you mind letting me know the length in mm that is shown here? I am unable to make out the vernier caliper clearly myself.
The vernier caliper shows 12.6 mm
